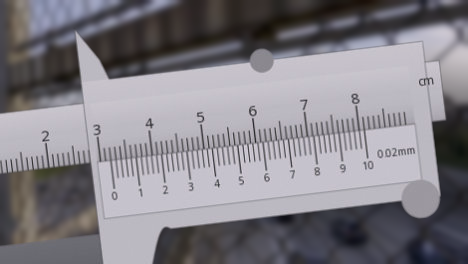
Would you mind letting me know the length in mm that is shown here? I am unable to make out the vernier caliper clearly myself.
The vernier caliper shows 32.0 mm
